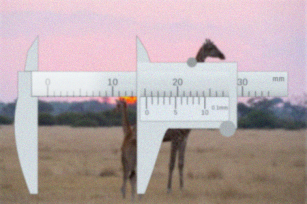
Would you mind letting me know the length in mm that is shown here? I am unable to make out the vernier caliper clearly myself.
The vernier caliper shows 15.2 mm
